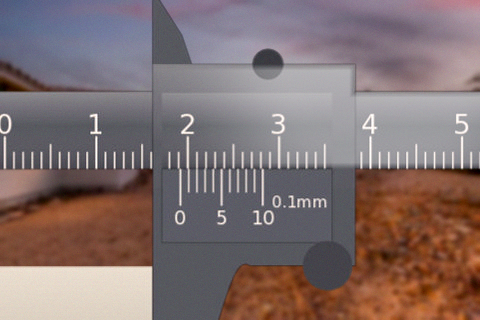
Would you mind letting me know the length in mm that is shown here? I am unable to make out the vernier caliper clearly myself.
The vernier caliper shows 19.2 mm
